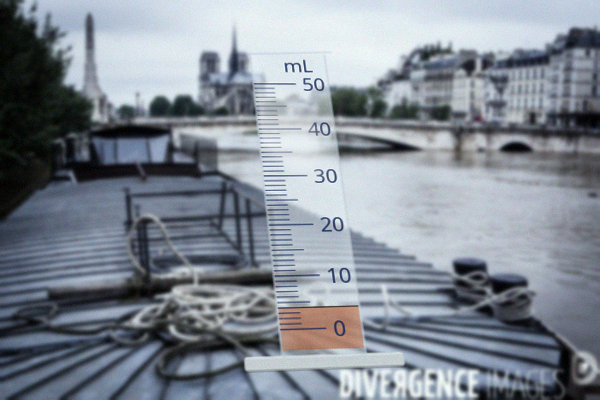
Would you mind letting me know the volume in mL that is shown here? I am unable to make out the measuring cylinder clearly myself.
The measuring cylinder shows 4 mL
